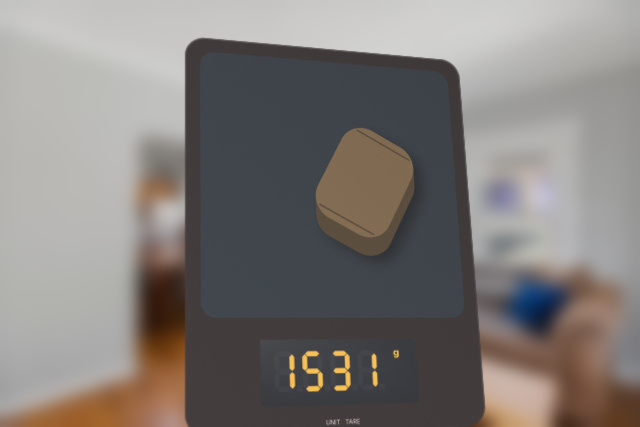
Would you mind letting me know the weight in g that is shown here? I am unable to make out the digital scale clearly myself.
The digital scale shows 1531 g
